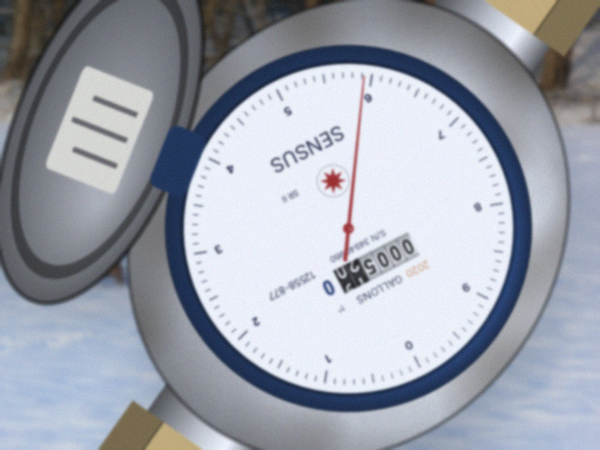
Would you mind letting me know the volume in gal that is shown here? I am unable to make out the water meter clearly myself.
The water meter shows 5195.9 gal
